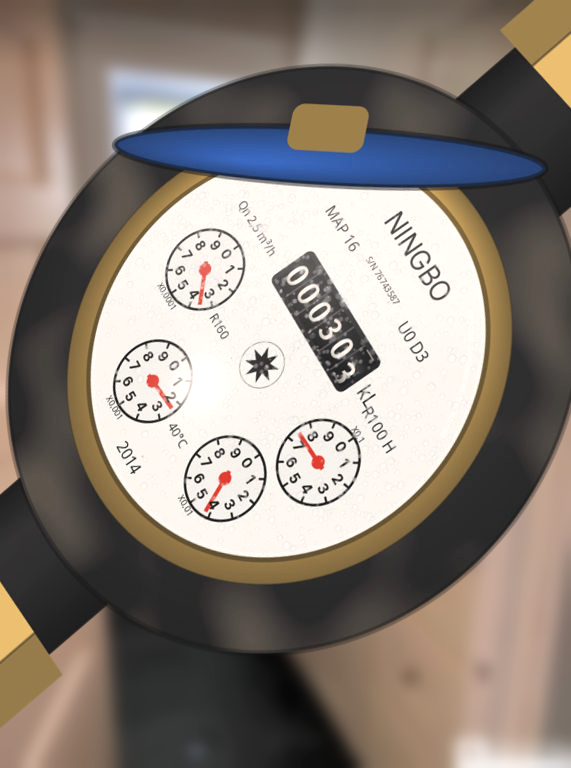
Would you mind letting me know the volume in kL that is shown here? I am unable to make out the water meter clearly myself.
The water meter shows 302.7423 kL
